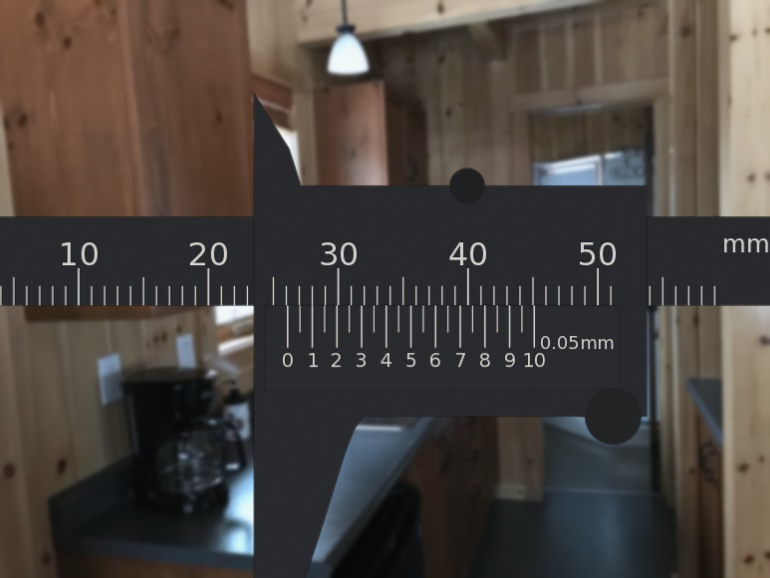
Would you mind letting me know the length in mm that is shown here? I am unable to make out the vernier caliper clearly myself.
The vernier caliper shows 26.1 mm
